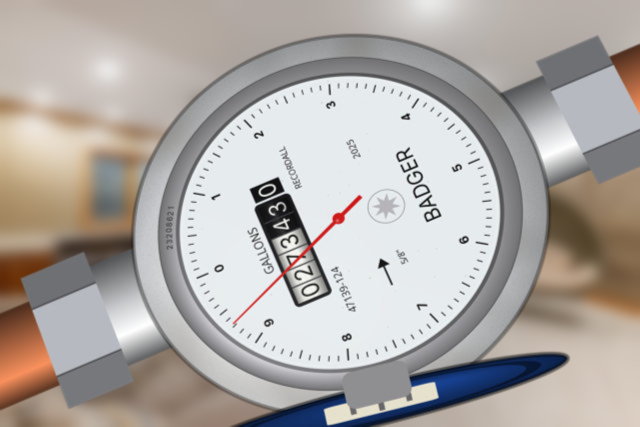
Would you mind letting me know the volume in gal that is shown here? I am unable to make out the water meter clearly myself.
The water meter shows 273429.3 gal
